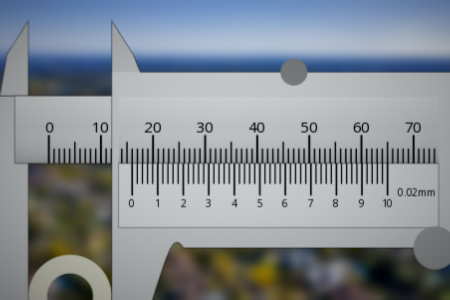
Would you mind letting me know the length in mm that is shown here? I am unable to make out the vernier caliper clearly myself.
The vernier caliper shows 16.0 mm
